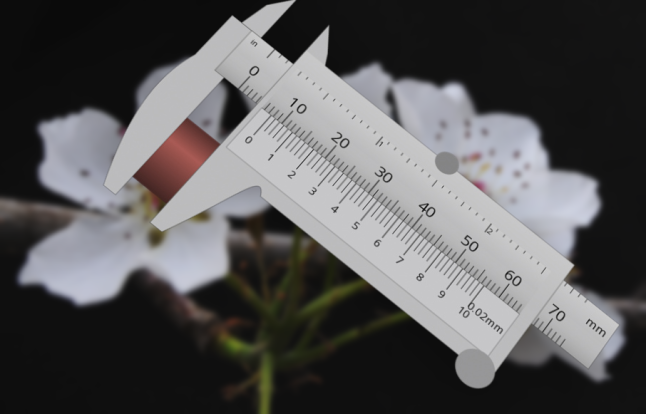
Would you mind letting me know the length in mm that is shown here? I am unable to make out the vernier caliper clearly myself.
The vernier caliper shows 7.6 mm
